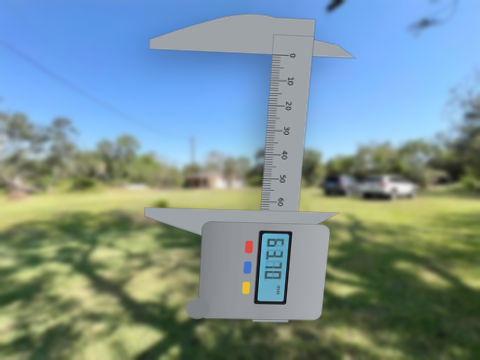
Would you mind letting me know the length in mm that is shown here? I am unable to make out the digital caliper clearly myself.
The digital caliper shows 63.70 mm
